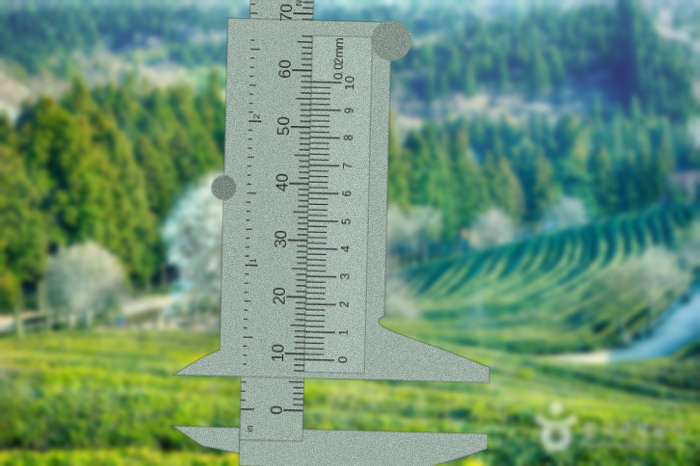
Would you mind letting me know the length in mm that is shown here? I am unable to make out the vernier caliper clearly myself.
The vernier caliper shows 9.0 mm
